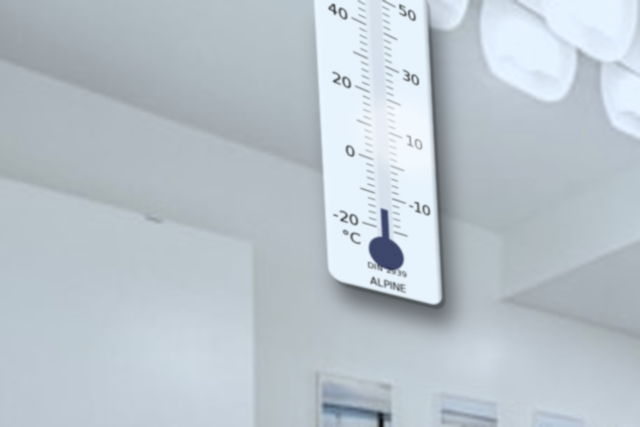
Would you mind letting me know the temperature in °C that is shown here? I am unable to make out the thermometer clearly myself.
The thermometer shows -14 °C
